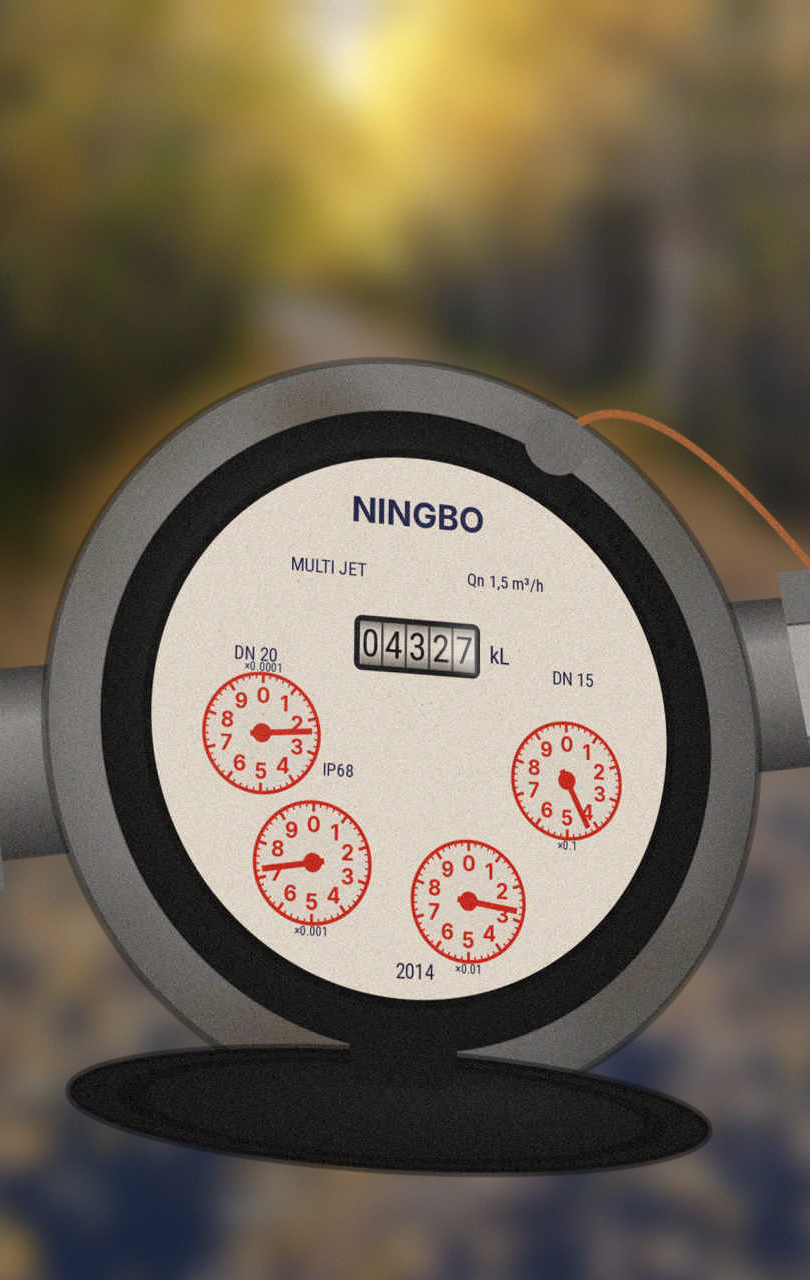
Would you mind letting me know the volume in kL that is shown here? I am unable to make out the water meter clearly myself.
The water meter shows 4327.4272 kL
